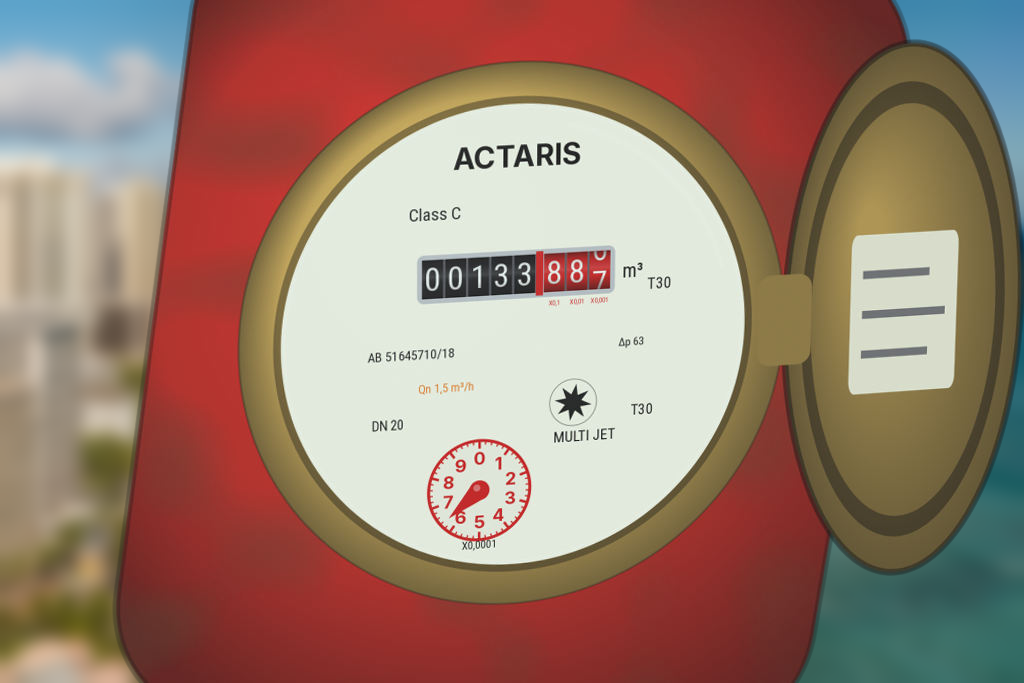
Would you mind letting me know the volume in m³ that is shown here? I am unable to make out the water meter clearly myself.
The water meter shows 133.8866 m³
